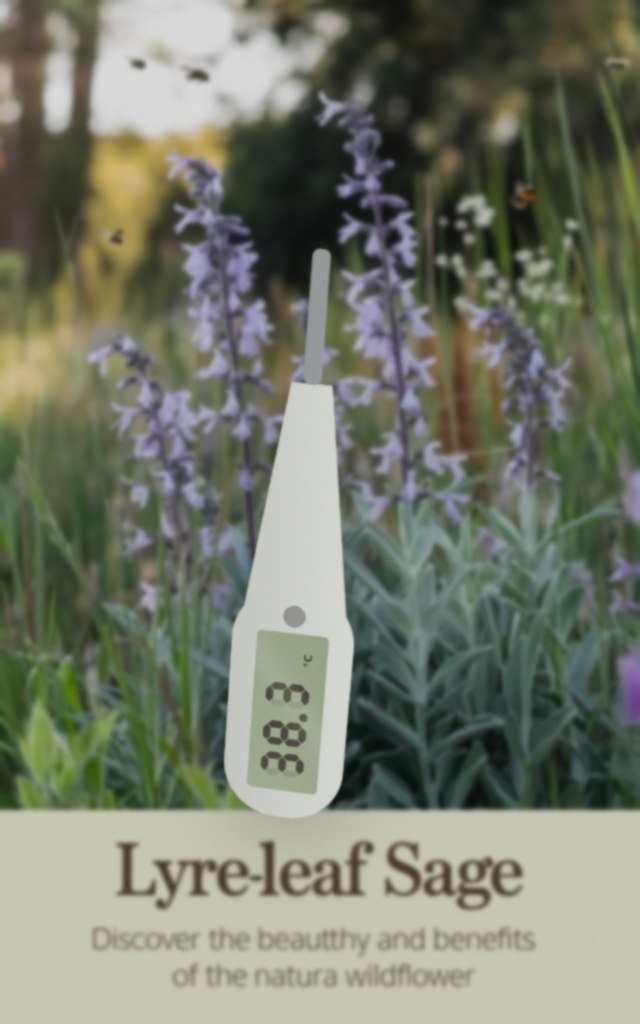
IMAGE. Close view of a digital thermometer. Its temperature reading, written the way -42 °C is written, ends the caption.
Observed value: 38.3 °C
